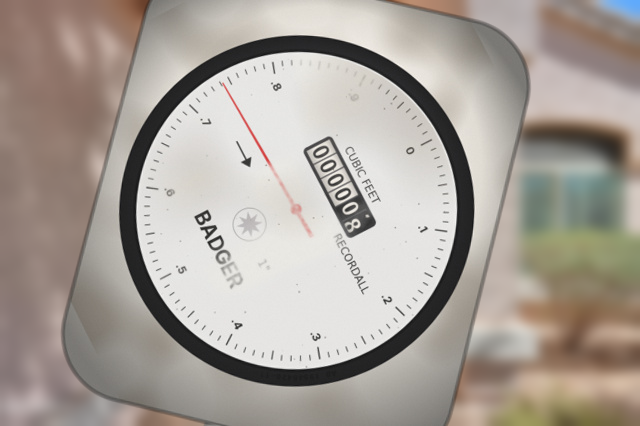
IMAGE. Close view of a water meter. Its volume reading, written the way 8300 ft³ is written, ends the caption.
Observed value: 7.74 ft³
